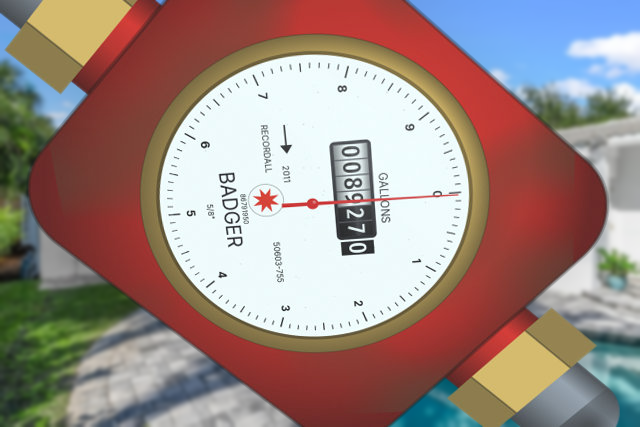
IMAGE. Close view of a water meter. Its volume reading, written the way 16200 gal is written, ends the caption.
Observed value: 89270.0 gal
